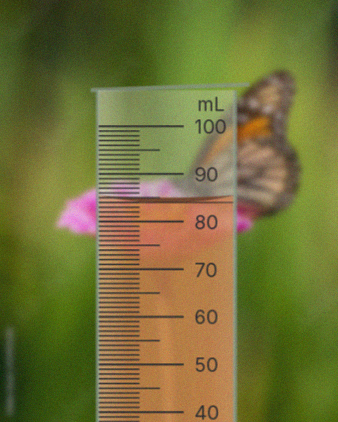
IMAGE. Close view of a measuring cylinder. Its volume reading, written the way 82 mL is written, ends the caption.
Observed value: 84 mL
